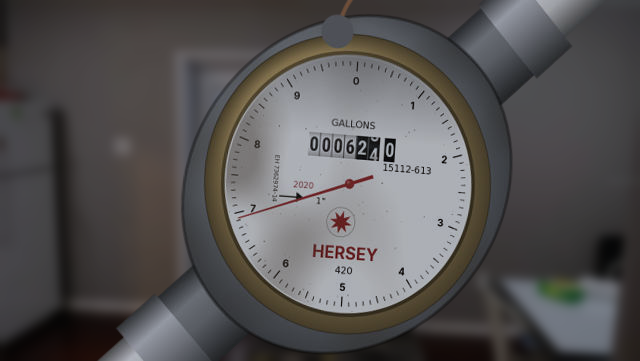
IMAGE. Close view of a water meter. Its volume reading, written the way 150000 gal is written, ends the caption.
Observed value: 6236.9 gal
